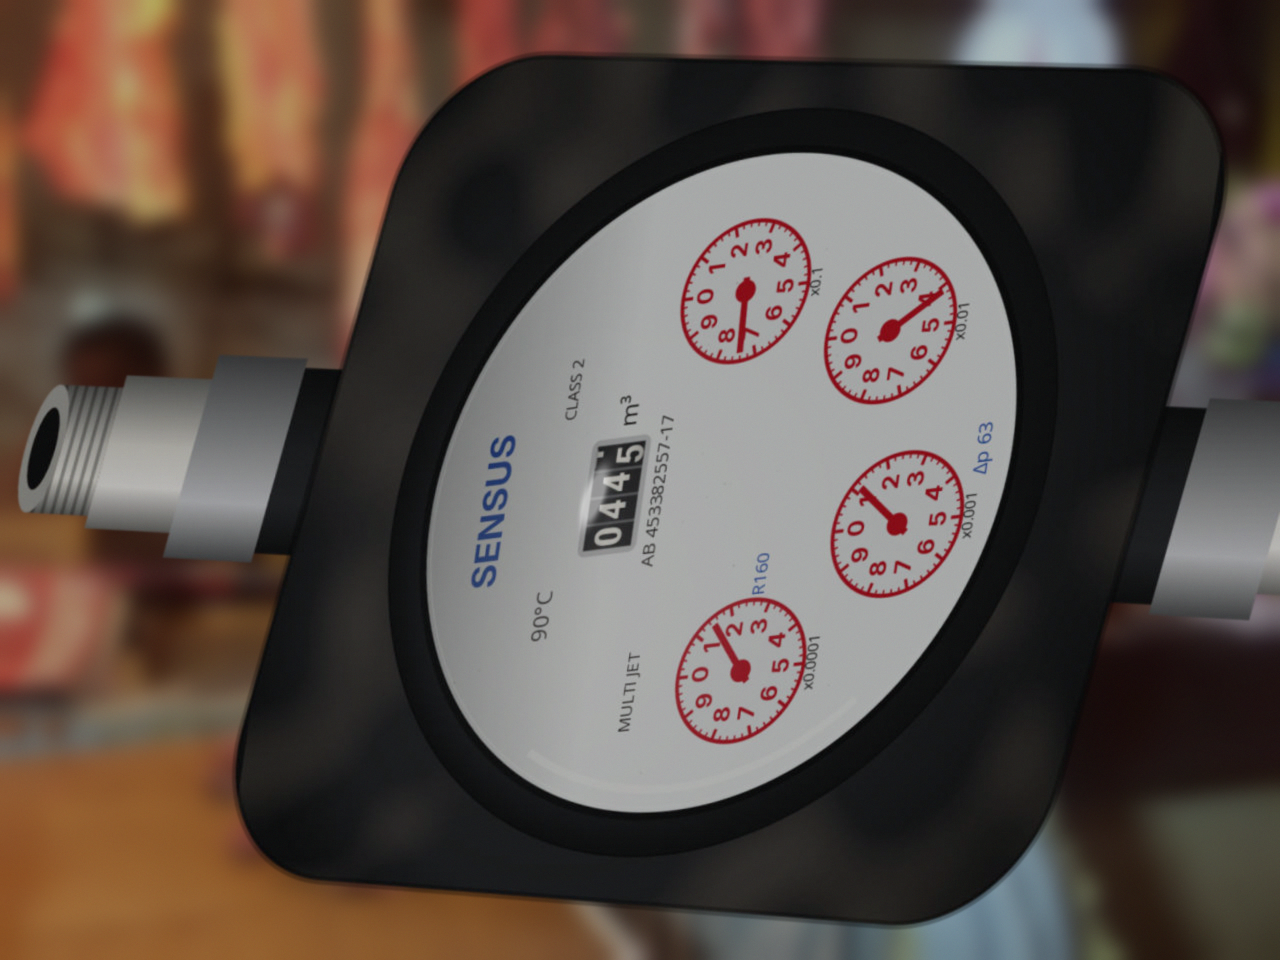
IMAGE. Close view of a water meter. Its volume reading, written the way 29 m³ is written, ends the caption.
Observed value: 444.7411 m³
